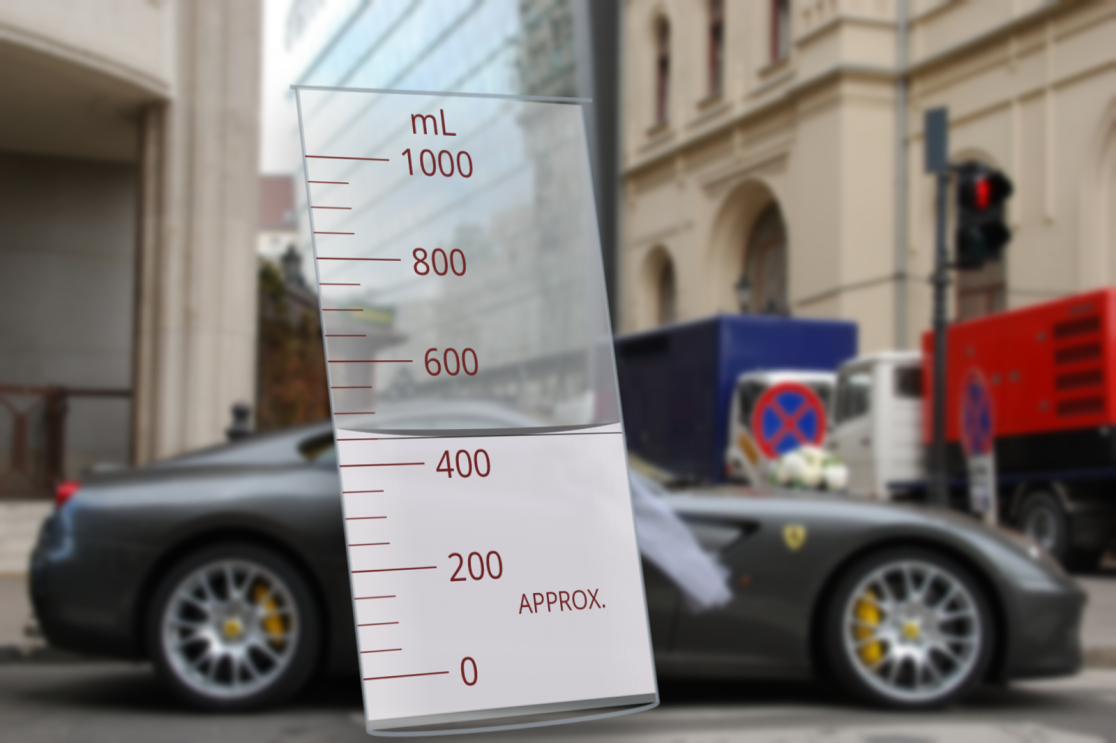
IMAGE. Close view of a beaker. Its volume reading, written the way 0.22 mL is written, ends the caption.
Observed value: 450 mL
